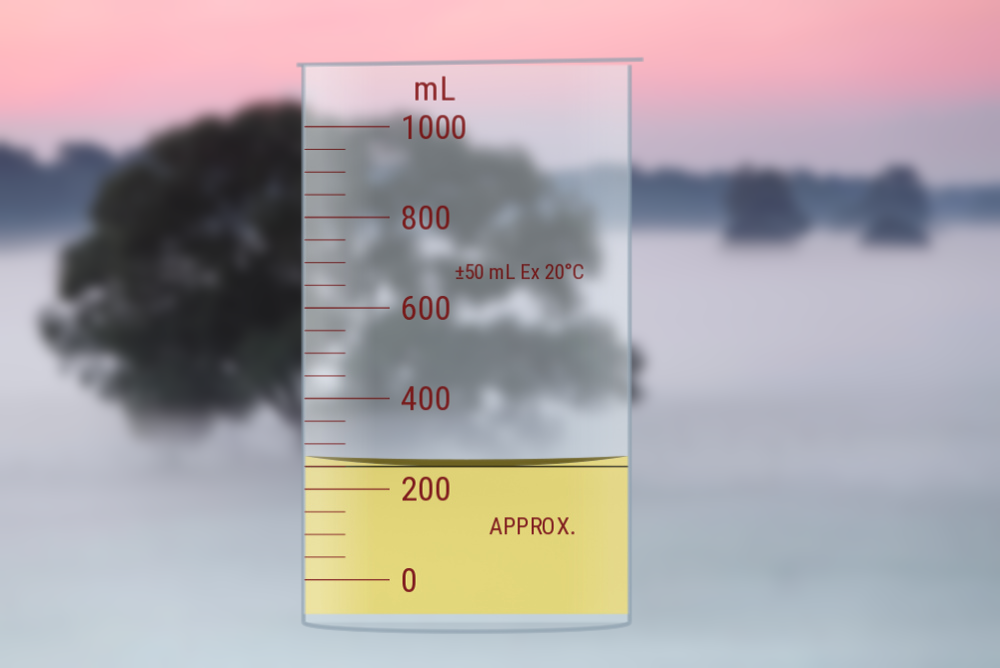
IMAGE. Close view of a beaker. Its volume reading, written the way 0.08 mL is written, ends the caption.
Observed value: 250 mL
